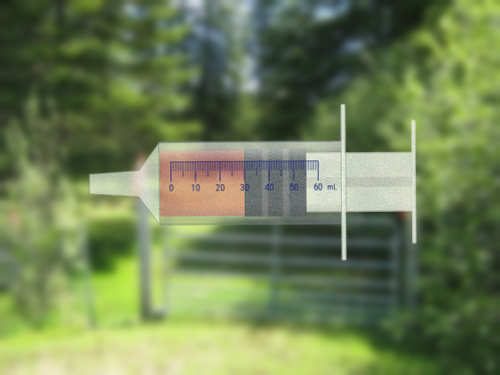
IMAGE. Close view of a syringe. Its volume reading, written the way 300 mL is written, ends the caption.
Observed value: 30 mL
